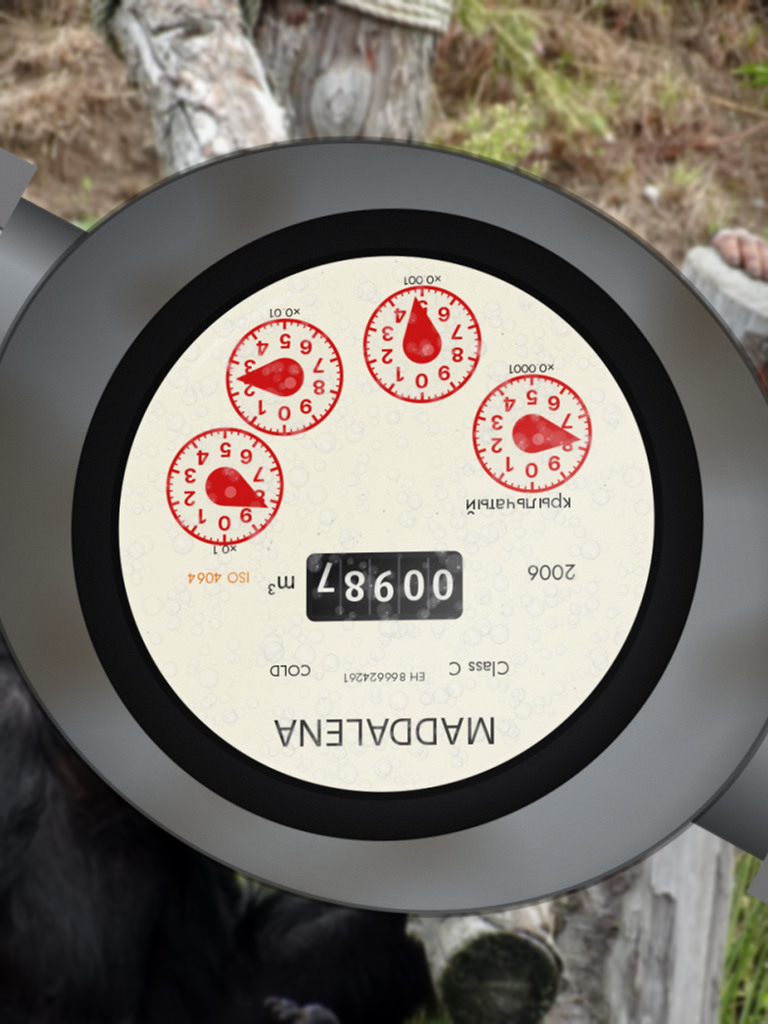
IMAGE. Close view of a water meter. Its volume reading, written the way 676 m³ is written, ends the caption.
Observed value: 986.8247 m³
